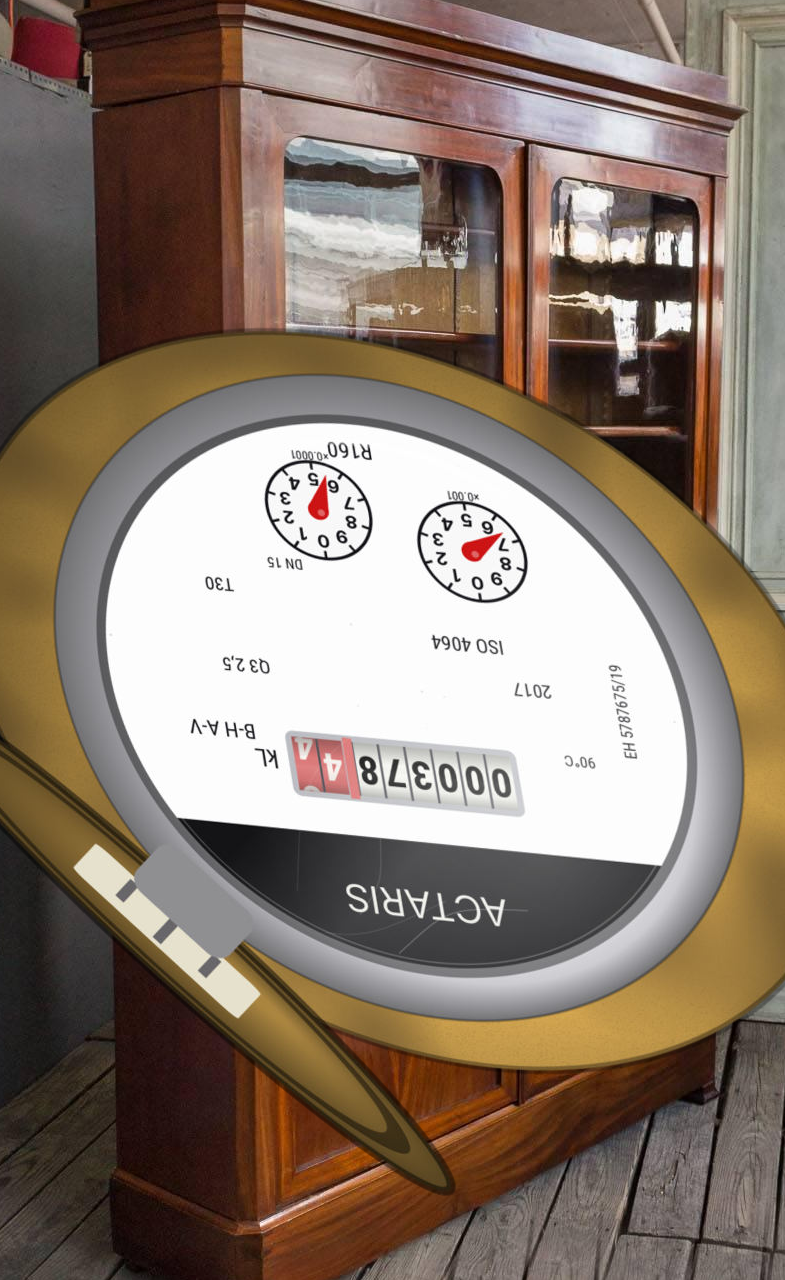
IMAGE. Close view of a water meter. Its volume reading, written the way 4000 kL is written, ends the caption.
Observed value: 378.4365 kL
